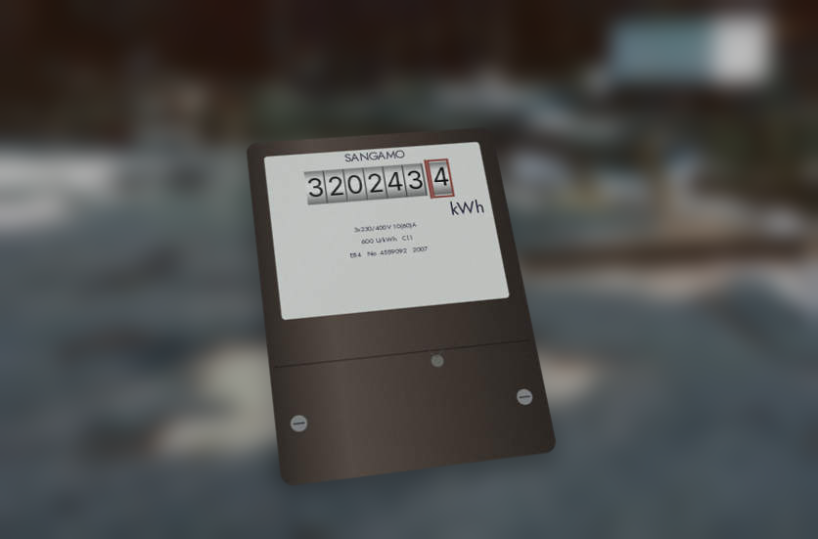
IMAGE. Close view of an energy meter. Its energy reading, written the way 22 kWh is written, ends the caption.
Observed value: 320243.4 kWh
